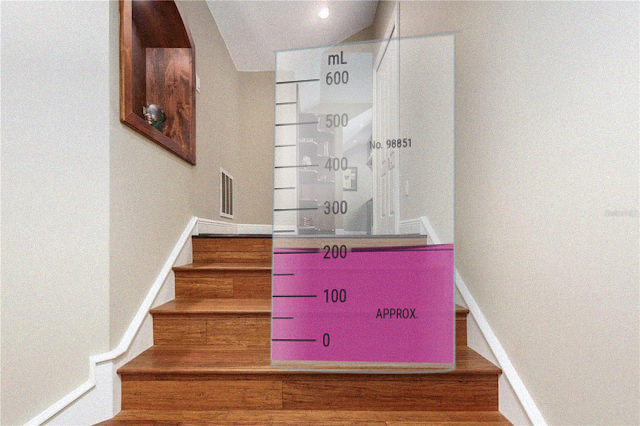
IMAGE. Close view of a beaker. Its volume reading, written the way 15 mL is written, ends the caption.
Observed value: 200 mL
